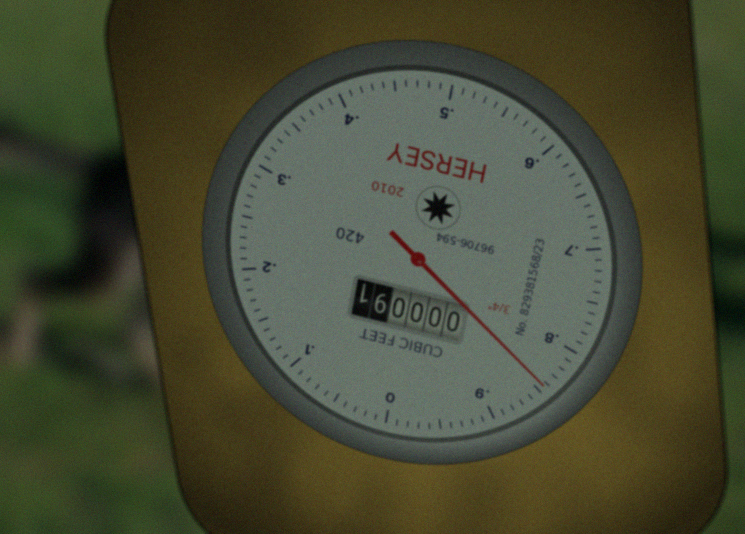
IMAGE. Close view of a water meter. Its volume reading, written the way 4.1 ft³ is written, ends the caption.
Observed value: 90.84 ft³
